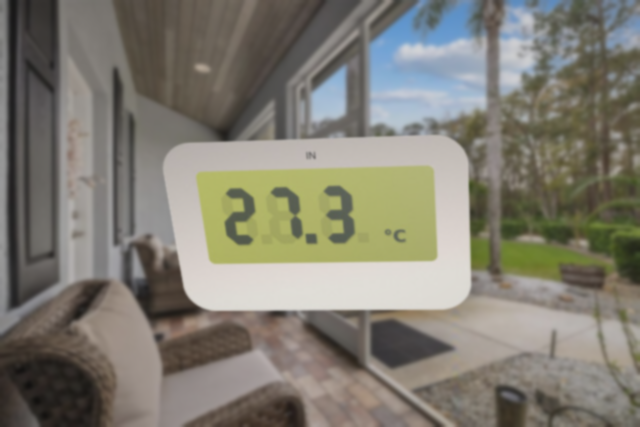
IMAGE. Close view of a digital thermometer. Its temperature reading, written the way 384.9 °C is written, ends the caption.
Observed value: 27.3 °C
